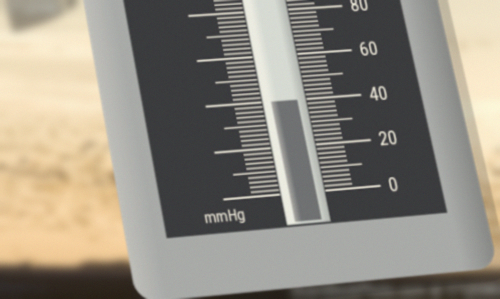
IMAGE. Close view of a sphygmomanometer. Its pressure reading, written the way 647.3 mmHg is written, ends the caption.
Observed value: 40 mmHg
